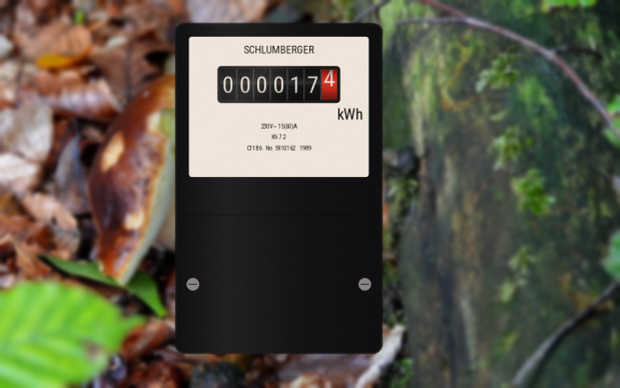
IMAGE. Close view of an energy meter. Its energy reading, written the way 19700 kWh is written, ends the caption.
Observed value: 17.4 kWh
